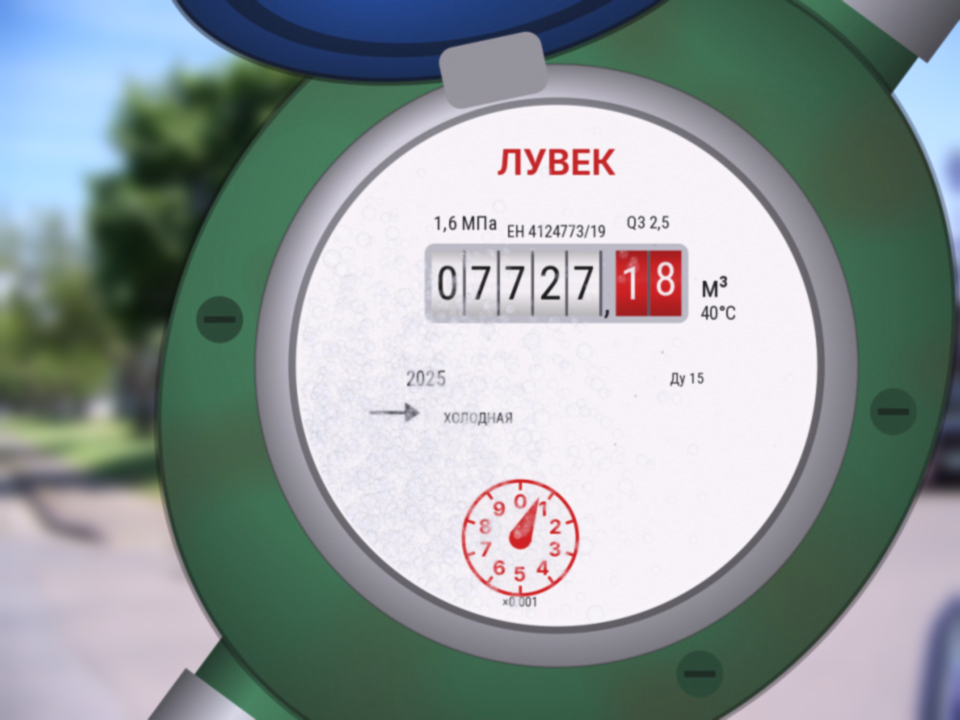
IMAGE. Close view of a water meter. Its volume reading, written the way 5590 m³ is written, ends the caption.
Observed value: 7727.180 m³
